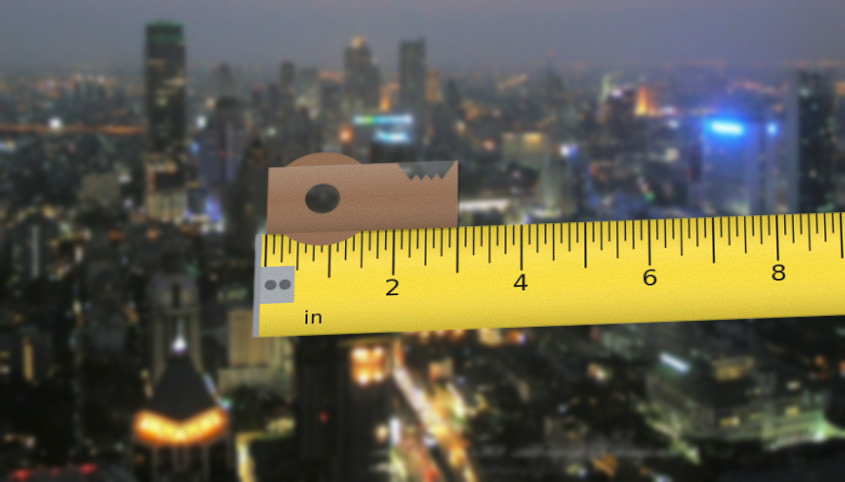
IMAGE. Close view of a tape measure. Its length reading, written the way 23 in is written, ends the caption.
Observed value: 3 in
